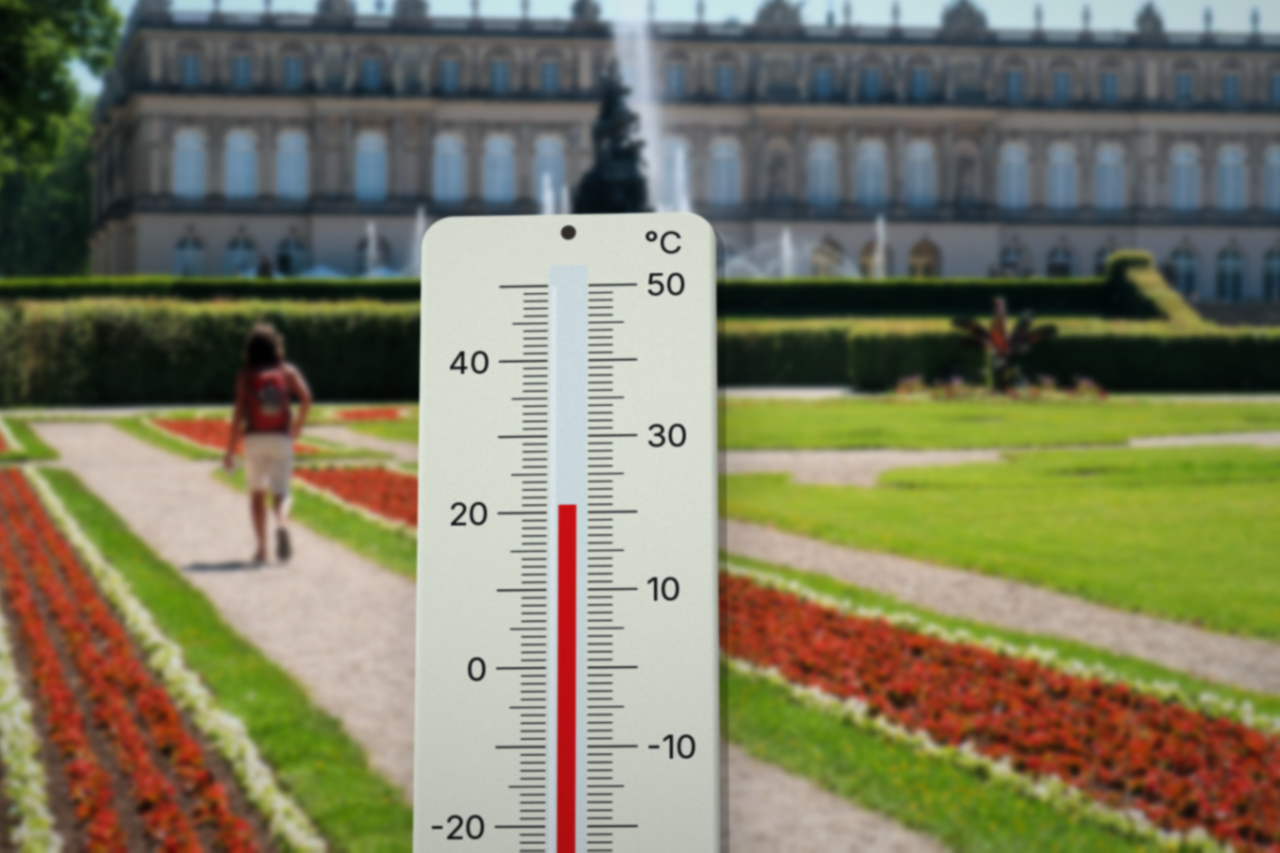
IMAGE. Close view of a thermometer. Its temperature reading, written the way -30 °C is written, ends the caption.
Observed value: 21 °C
